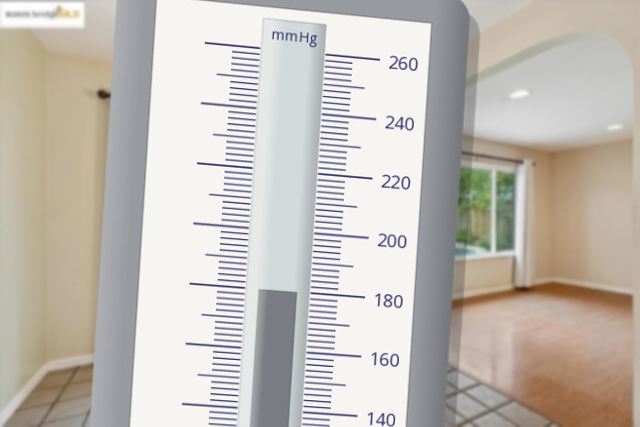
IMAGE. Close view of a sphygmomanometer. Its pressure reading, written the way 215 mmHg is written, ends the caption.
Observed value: 180 mmHg
